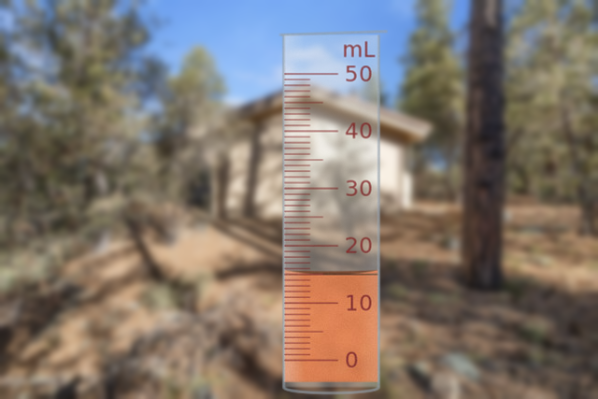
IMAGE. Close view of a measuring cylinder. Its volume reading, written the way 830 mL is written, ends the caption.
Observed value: 15 mL
